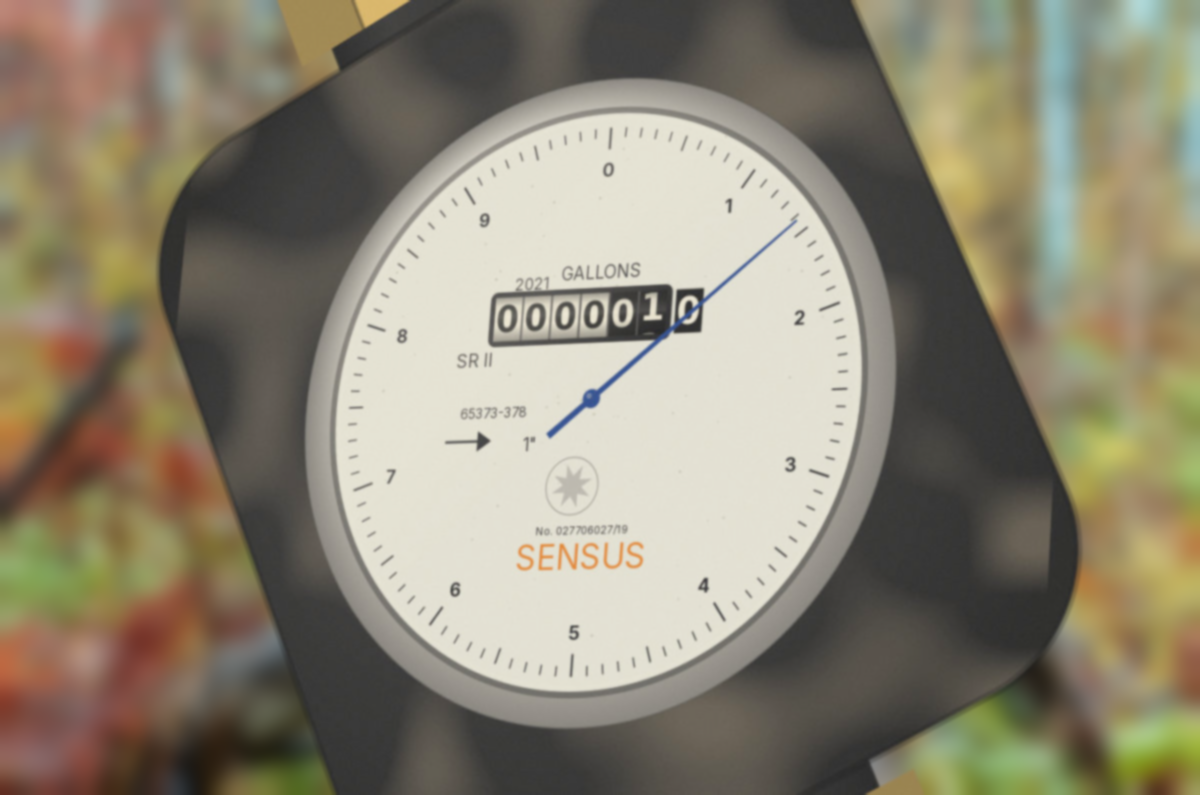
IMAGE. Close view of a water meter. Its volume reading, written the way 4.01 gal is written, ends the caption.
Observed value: 11.4 gal
